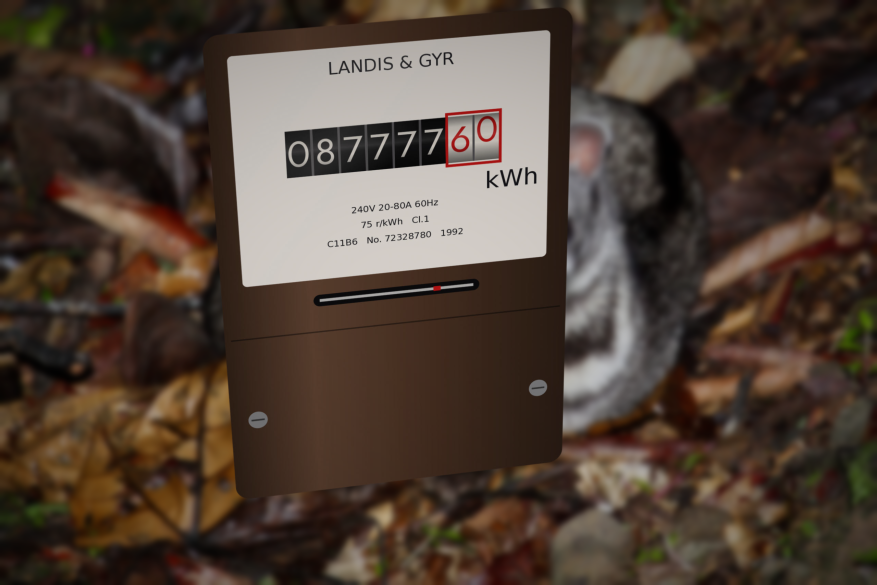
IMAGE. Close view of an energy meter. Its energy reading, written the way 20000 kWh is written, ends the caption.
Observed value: 87777.60 kWh
